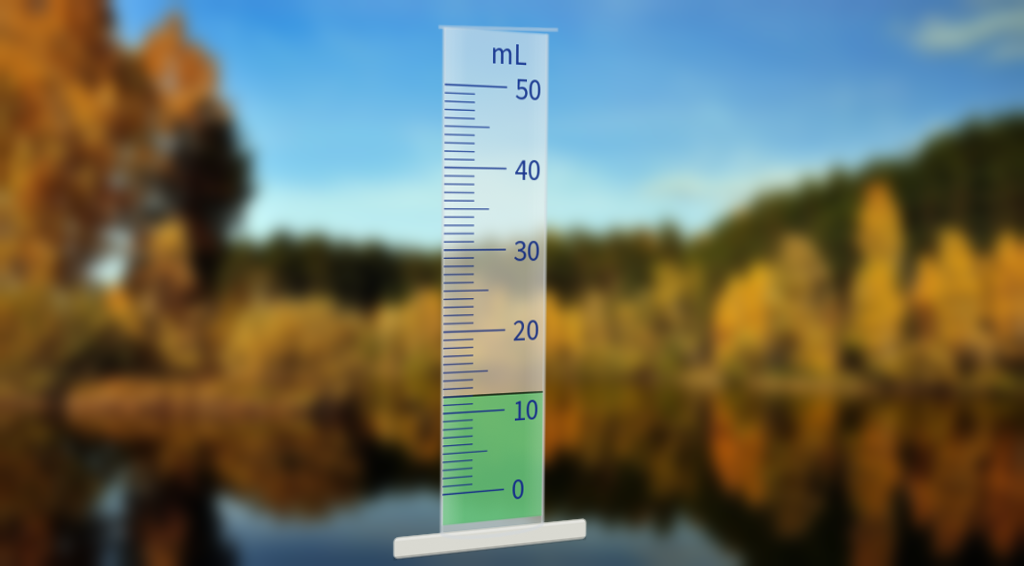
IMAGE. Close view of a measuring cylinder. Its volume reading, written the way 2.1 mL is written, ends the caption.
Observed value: 12 mL
